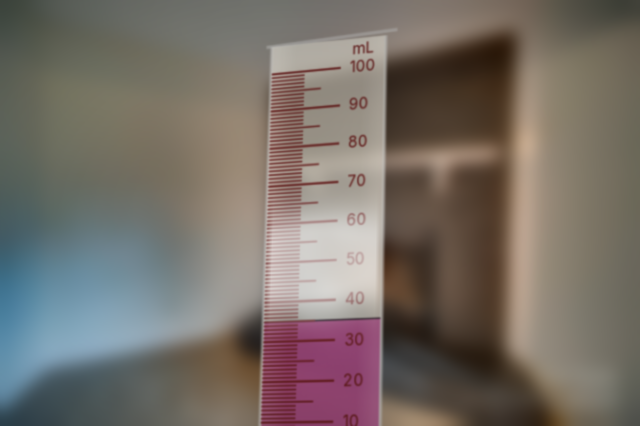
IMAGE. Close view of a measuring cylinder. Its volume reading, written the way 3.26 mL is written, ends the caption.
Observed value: 35 mL
